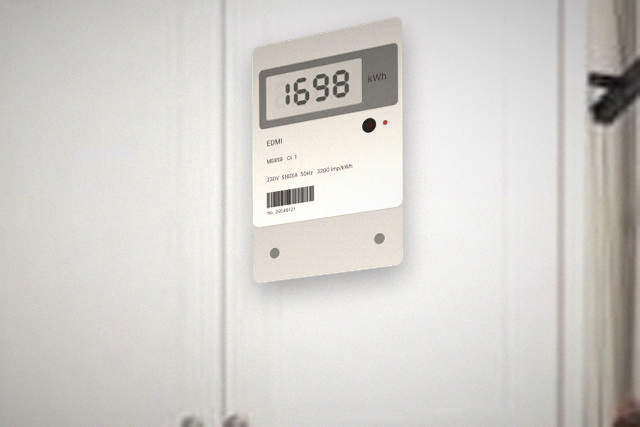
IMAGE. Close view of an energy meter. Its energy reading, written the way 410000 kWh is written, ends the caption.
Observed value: 1698 kWh
